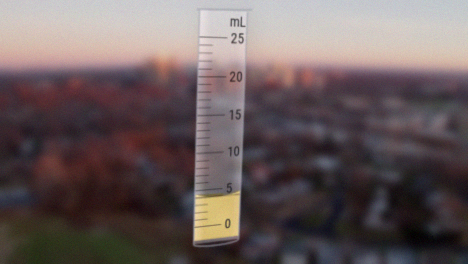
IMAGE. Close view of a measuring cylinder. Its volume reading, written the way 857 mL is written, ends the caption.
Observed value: 4 mL
